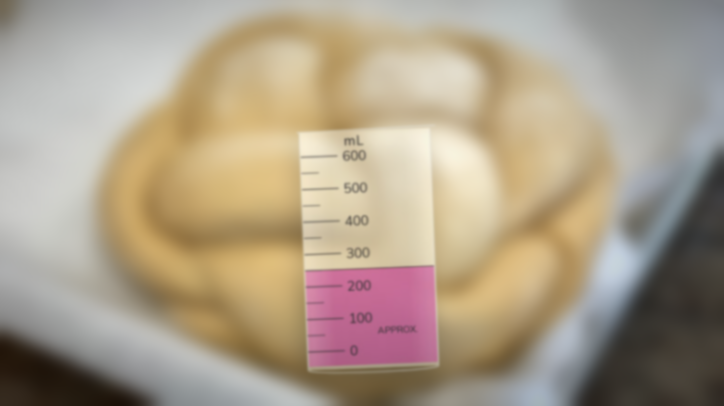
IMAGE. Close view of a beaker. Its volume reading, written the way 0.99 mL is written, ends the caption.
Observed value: 250 mL
